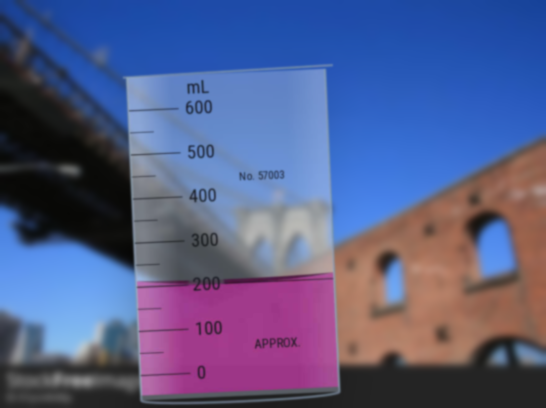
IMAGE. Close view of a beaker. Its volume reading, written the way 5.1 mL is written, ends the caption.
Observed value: 200 mL
